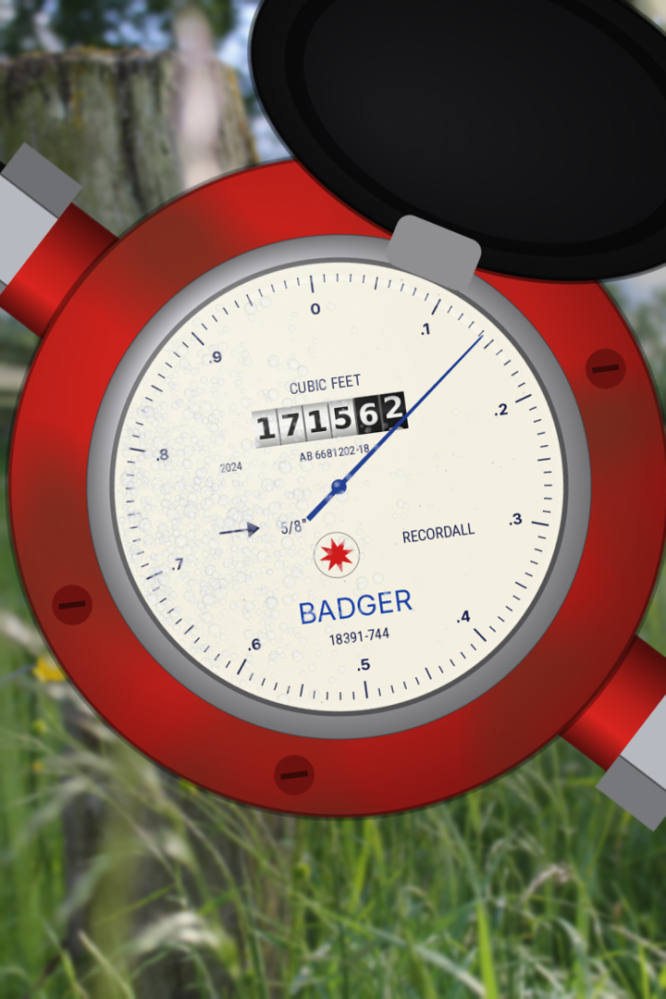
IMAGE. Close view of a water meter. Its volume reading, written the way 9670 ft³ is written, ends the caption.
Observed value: 171562.14 ft³
